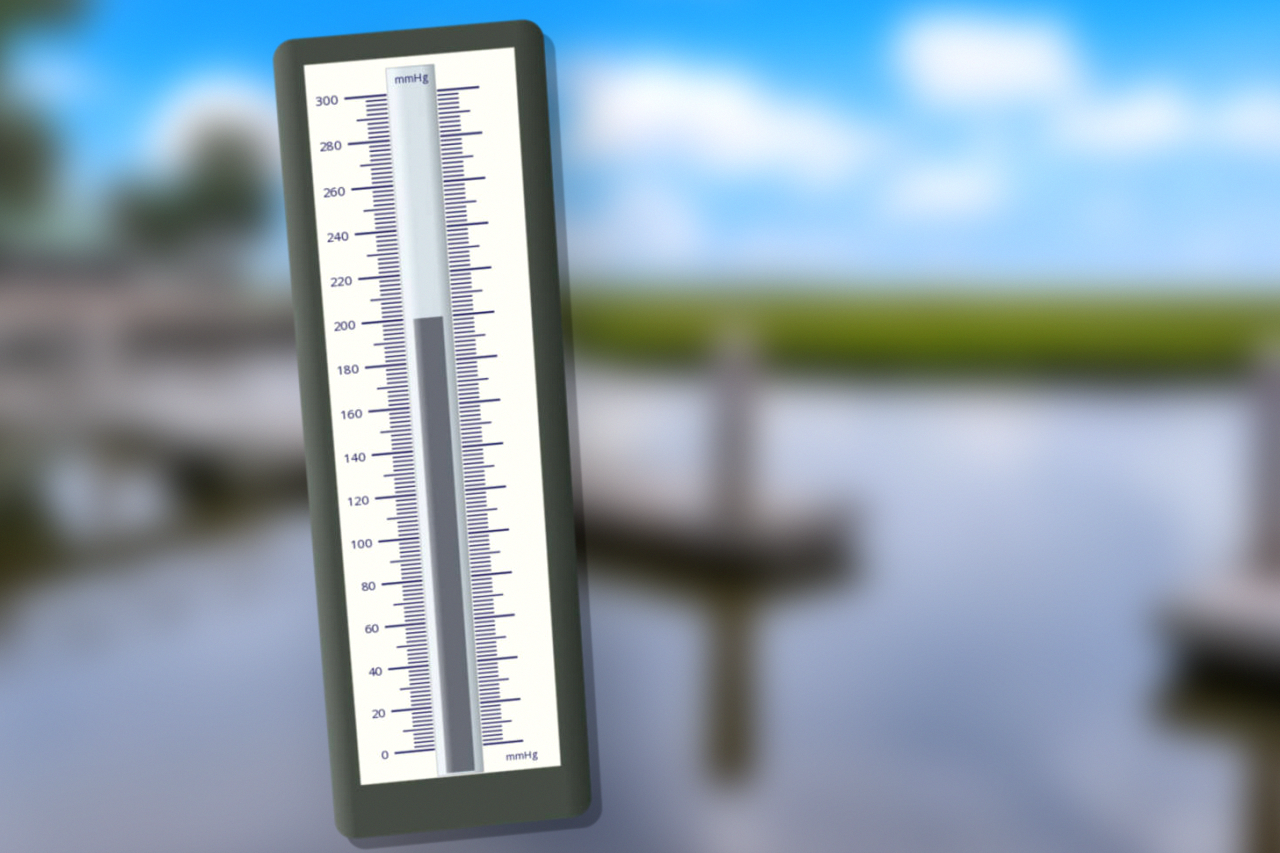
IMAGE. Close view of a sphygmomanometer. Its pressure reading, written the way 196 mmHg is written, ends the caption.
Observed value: 200 mmHg
